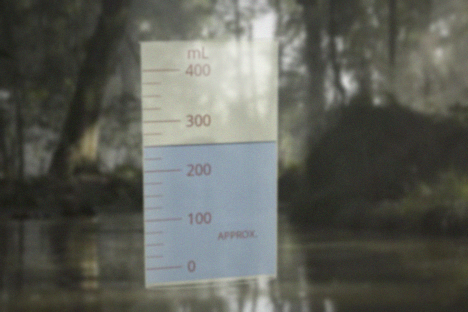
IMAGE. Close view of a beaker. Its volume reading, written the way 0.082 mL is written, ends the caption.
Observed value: 250 mL
